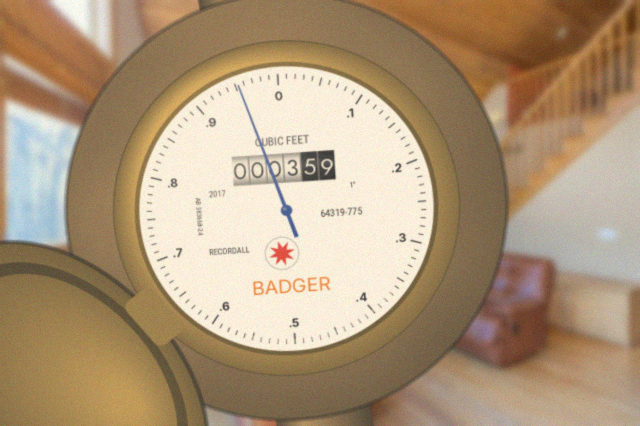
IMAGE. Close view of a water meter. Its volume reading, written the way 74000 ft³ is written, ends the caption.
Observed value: 358.95 ft³
